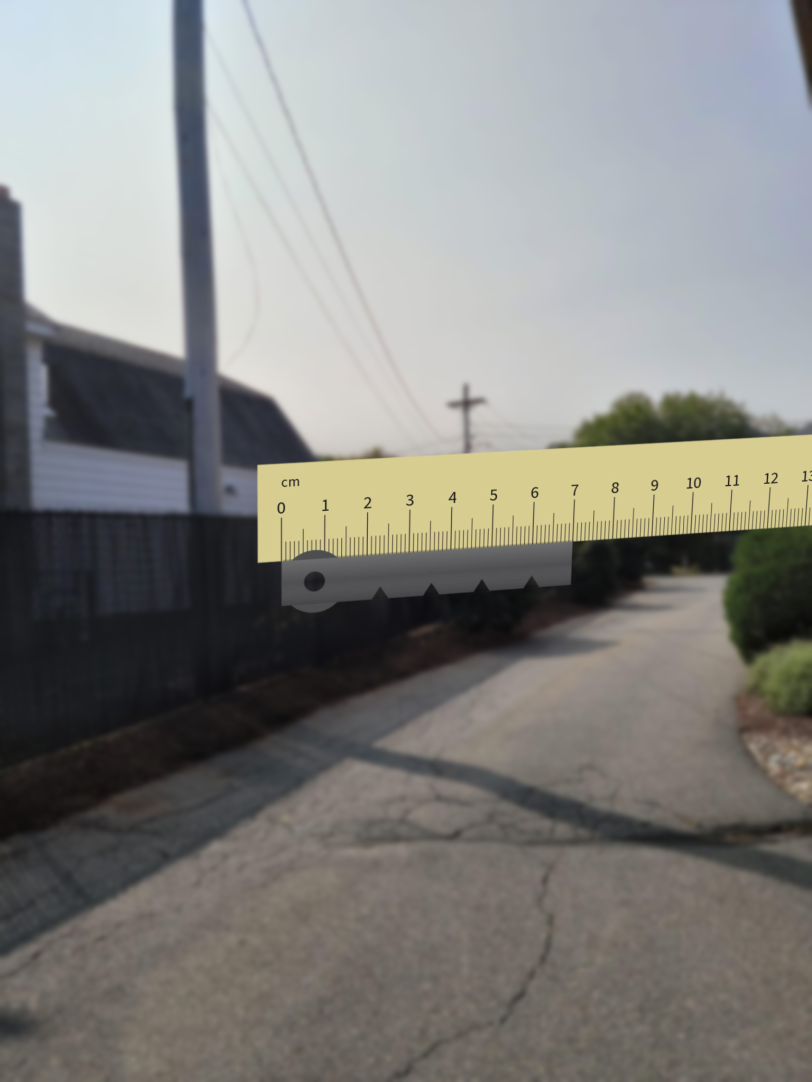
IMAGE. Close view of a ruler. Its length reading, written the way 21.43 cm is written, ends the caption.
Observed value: 7 cm
